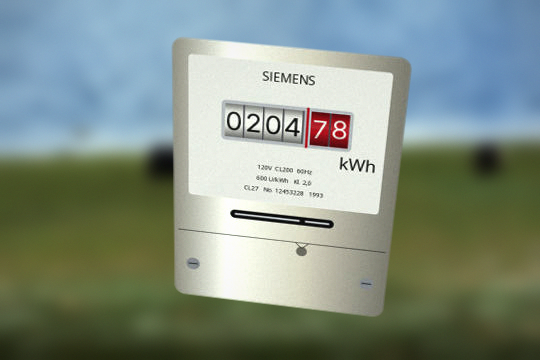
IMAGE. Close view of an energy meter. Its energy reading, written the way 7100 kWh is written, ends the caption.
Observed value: 204.78 kWh
